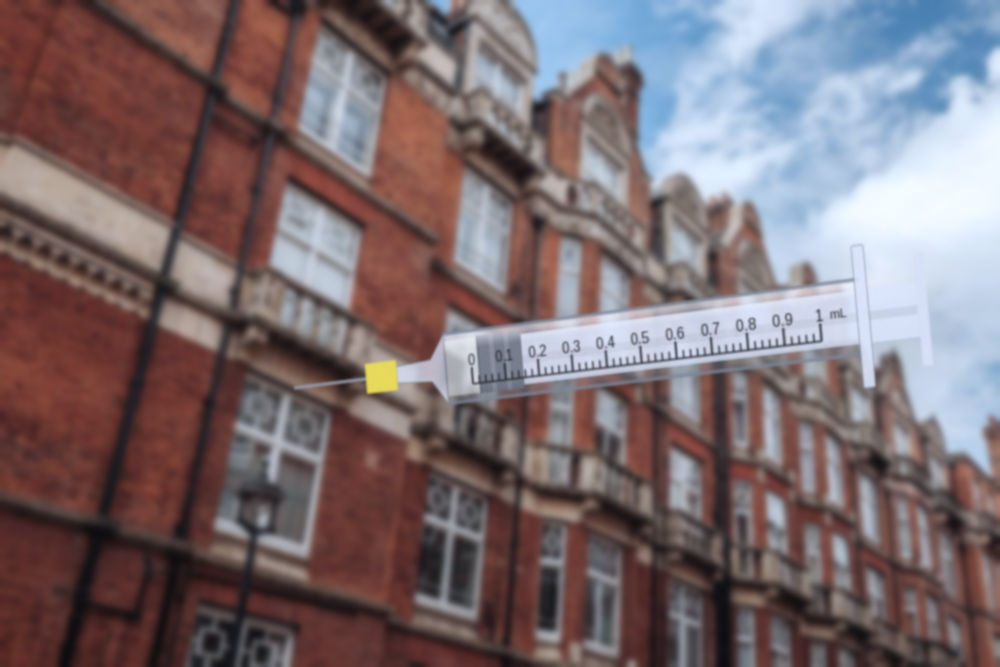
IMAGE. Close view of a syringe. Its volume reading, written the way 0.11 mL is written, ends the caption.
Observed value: 0.02 mL
